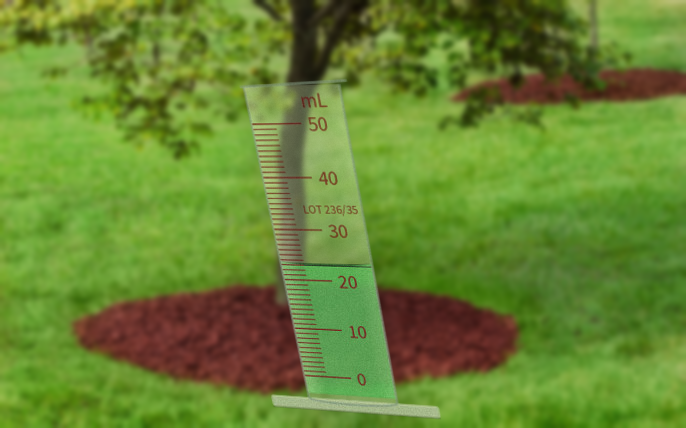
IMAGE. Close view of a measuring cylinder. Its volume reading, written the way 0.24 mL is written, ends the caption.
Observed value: 23 mL
